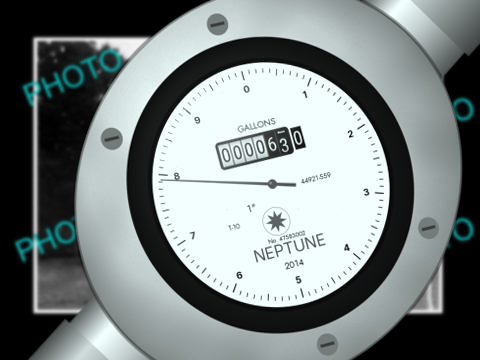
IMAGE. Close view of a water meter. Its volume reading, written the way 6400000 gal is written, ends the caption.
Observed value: 627.9 gal
